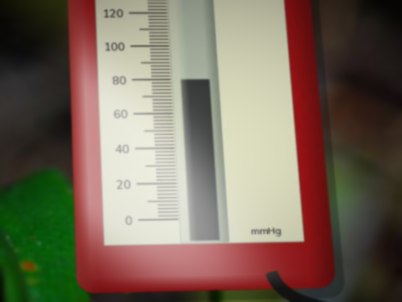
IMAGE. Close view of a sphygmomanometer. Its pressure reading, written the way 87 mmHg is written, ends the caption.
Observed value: 80 mmHg
